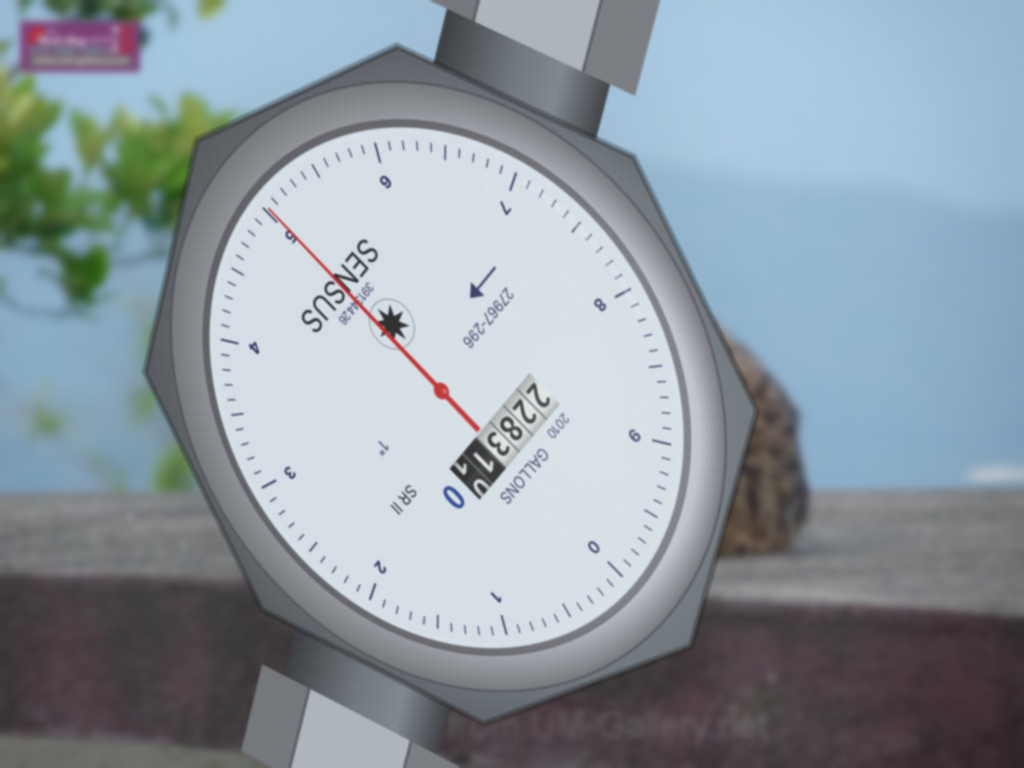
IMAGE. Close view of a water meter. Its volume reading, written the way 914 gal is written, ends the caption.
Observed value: 2283105.0 gal
